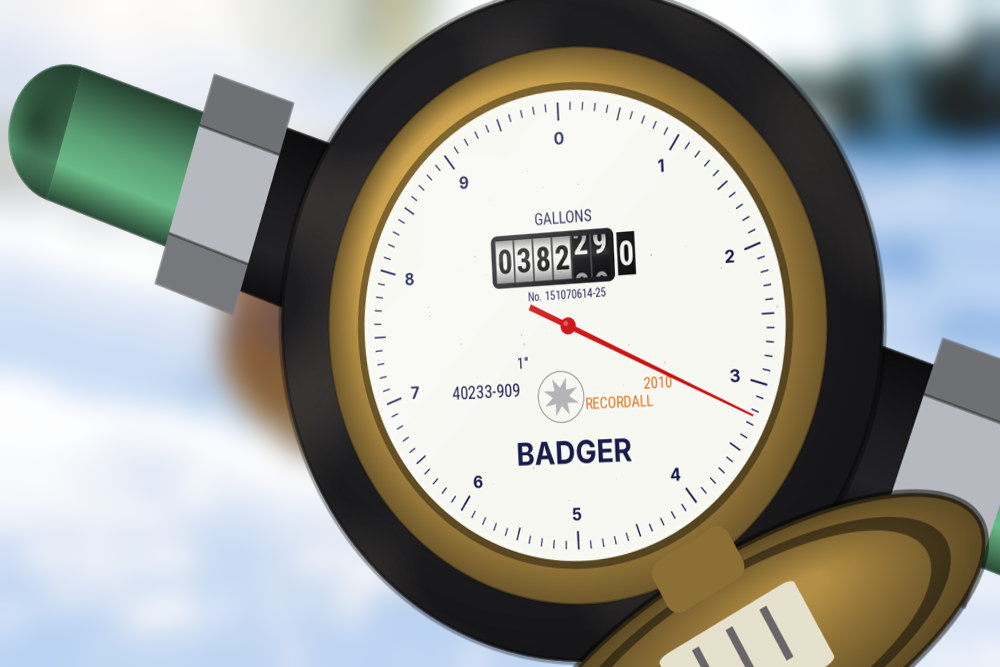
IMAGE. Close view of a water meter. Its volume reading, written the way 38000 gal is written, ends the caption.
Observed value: 382293.2 gal
